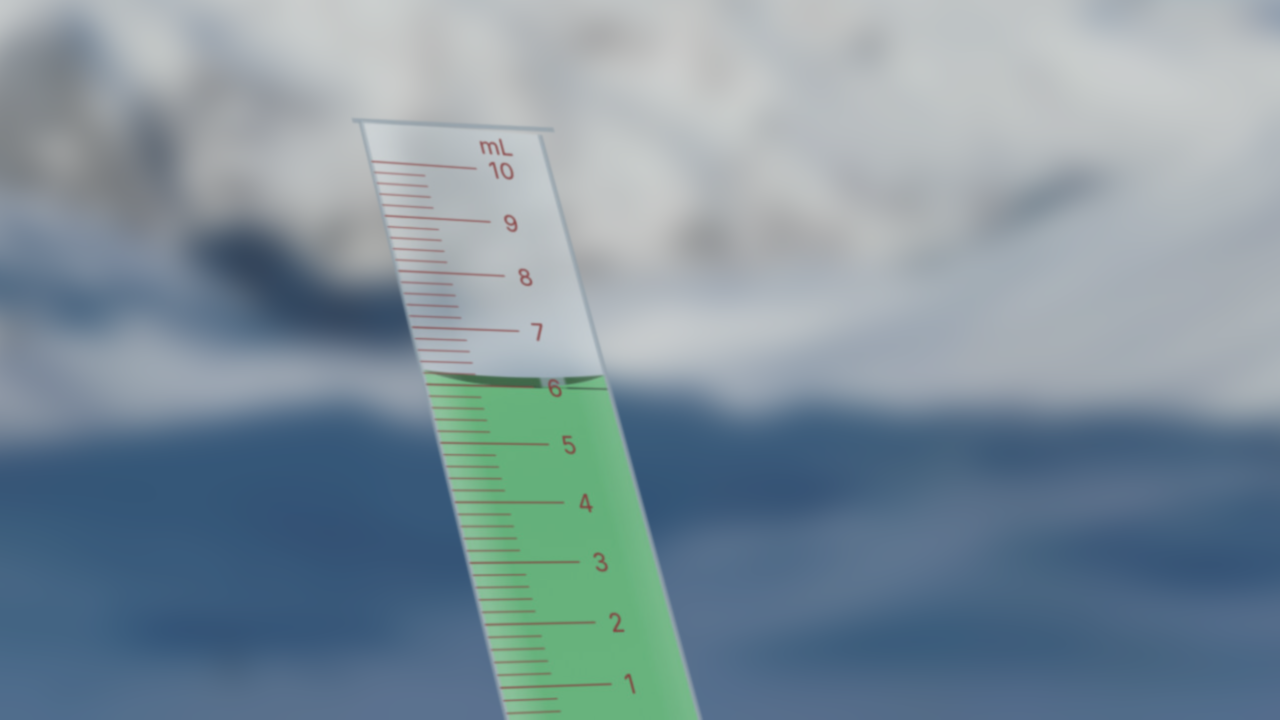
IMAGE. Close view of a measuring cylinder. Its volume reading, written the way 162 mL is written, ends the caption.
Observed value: 6 mL
